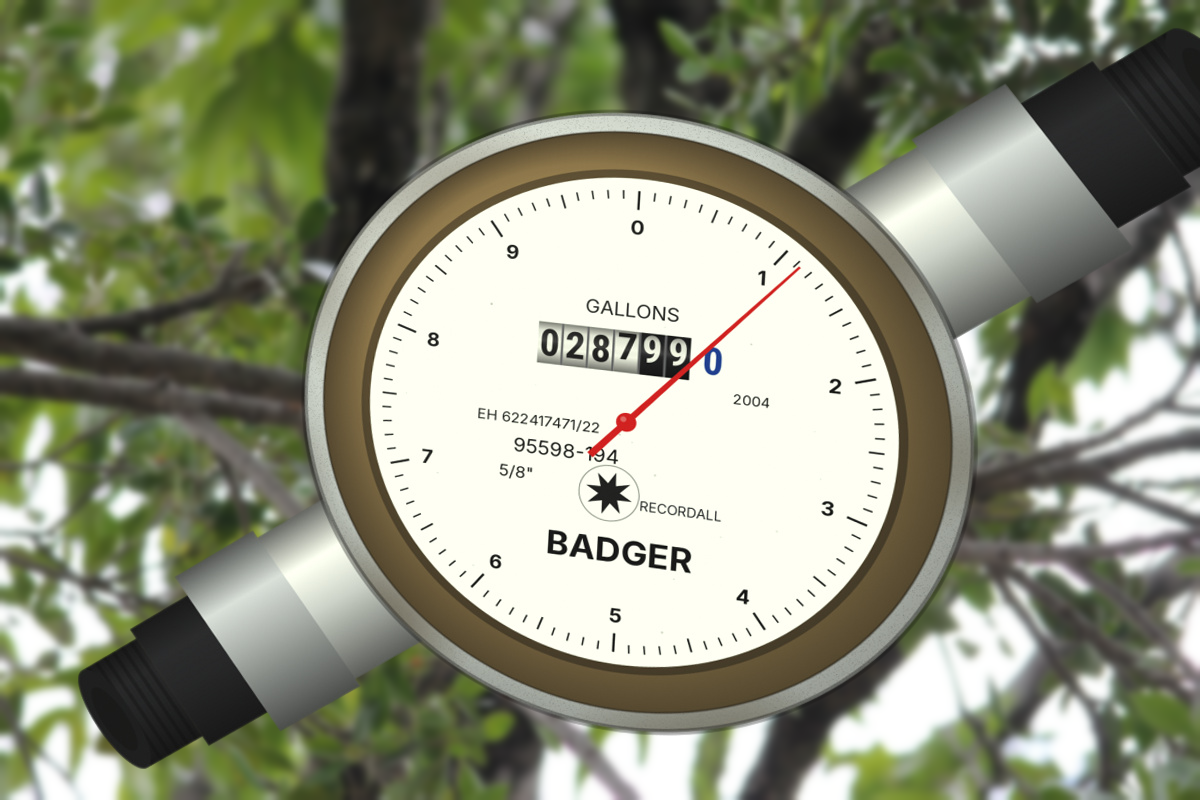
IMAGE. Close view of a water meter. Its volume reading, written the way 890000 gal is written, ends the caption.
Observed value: 287991.1 gal
